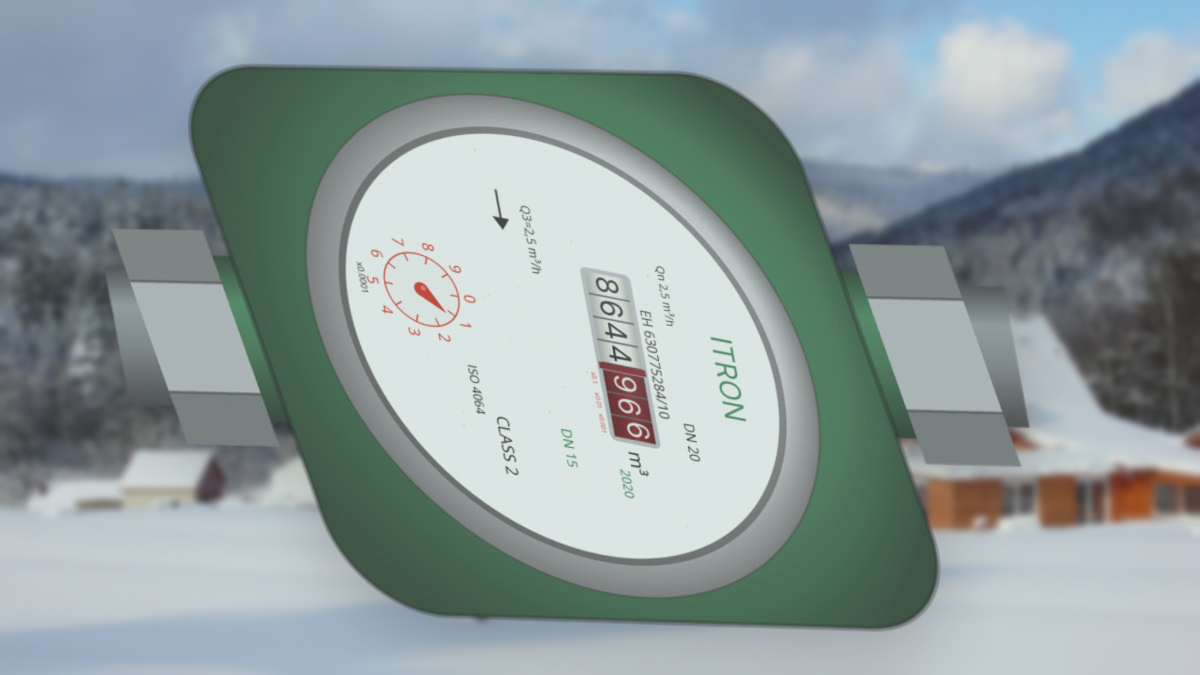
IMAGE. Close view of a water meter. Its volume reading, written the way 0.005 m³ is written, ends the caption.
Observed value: 8644.9661 m³
